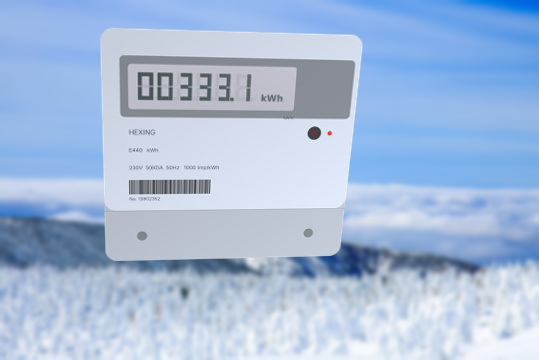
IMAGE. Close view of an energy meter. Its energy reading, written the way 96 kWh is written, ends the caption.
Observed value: 333.1 kWh
